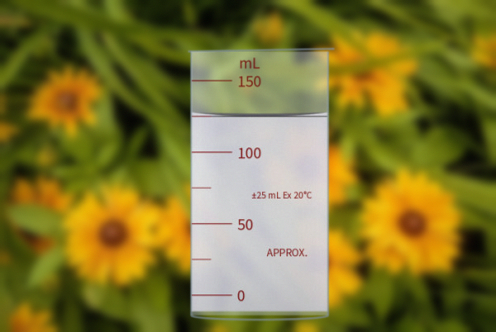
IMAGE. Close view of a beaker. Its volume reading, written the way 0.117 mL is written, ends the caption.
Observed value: 125 mL
